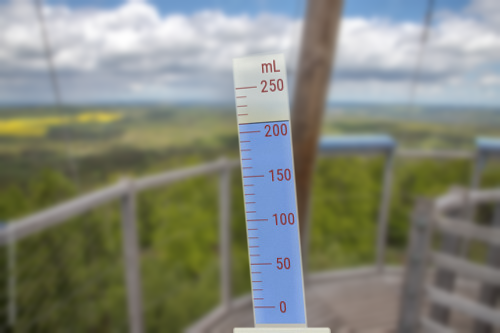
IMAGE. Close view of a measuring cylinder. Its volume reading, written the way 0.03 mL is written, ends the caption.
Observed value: 210 mL
